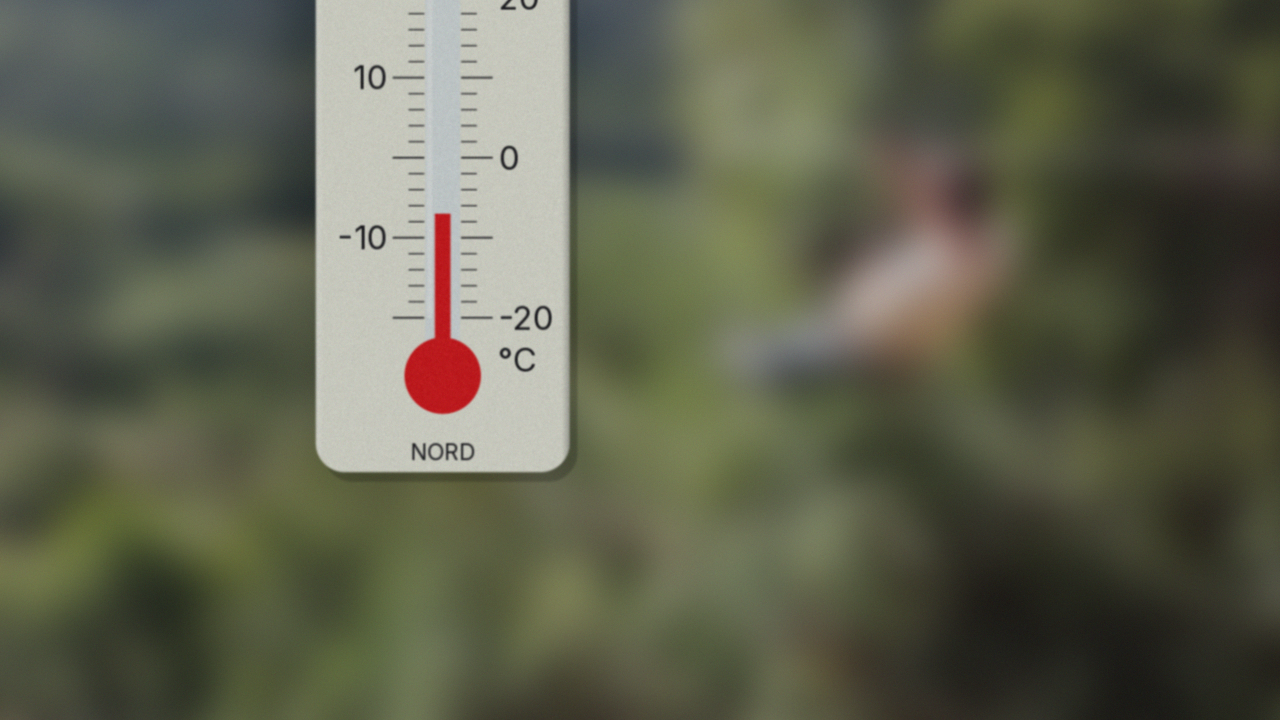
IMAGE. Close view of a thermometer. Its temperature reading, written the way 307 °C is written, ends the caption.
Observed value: -7 °C
